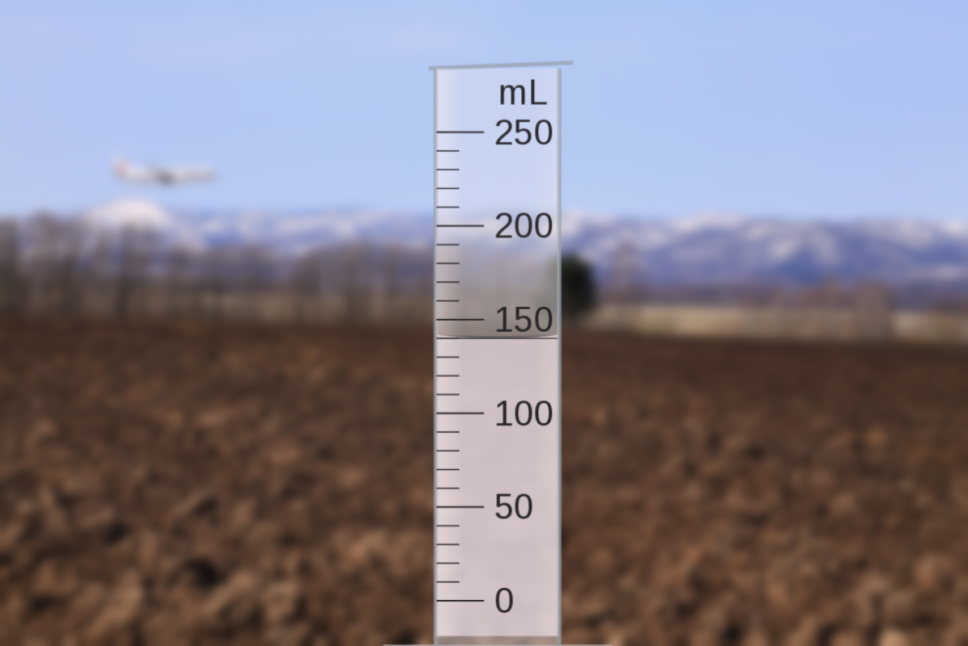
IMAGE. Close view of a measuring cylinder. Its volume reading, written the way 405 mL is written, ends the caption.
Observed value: 140 mL
